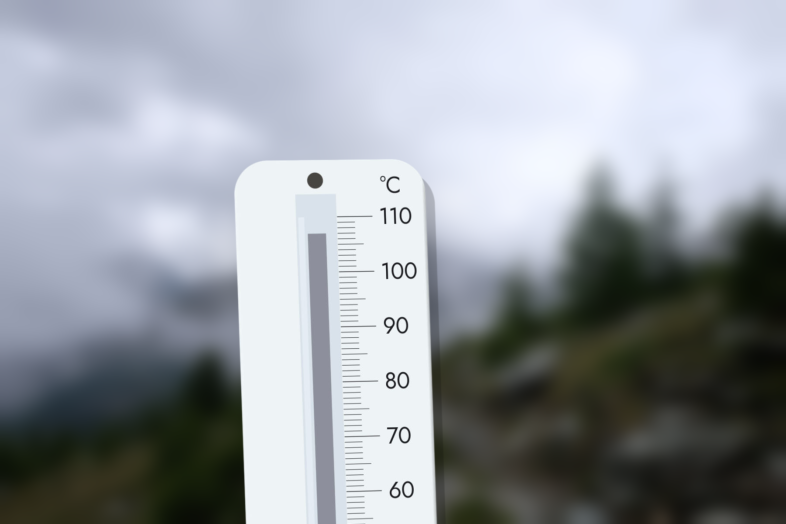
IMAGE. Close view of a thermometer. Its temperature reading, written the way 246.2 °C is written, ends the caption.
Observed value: 107 °C
